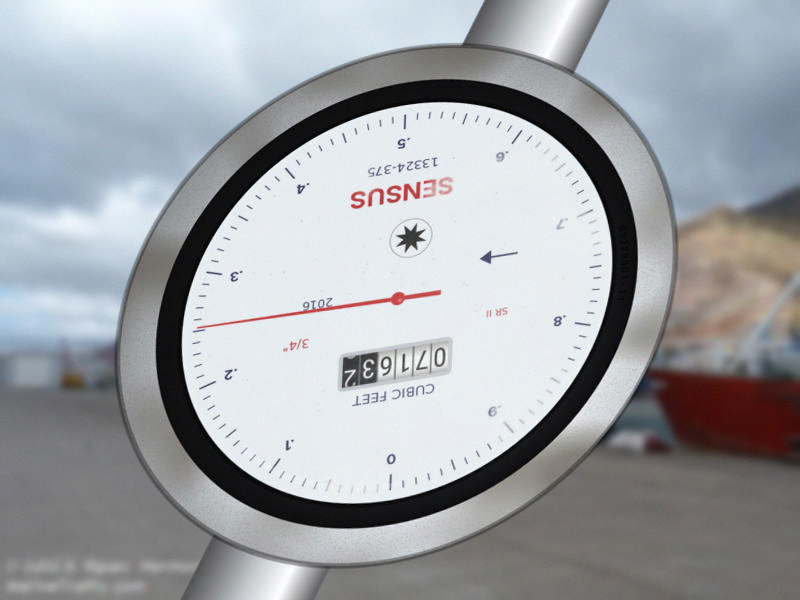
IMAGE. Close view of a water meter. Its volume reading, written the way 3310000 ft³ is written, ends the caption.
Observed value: 71632.25 ft³
